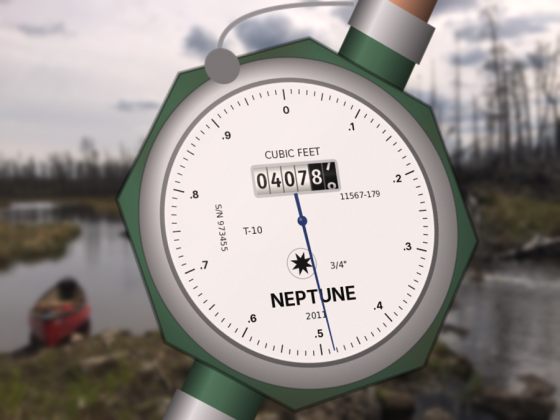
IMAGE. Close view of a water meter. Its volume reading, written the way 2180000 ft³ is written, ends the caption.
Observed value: 40787.48 ft³
